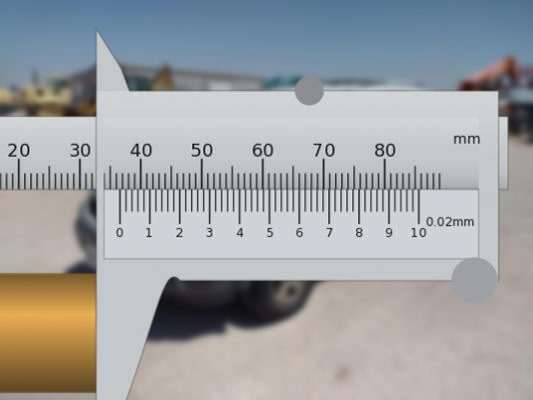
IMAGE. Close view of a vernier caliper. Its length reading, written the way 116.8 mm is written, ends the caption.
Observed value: 36.6 mm
